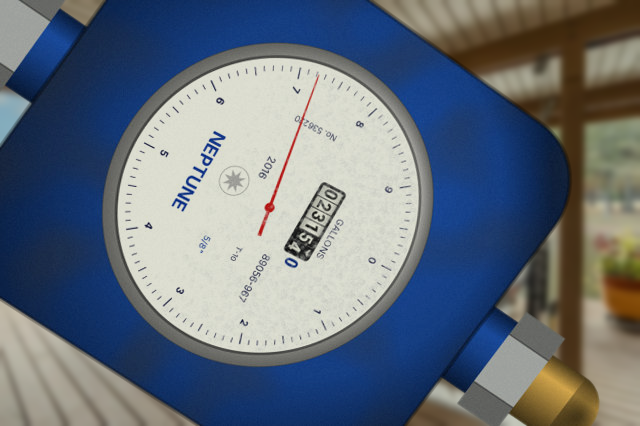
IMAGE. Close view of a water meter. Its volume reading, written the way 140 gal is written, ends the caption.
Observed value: 231537.2 gal
